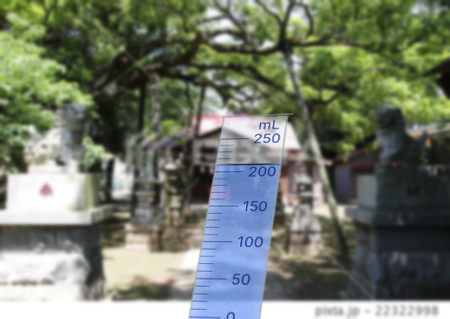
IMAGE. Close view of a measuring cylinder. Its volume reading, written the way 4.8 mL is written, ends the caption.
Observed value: 210 mL
